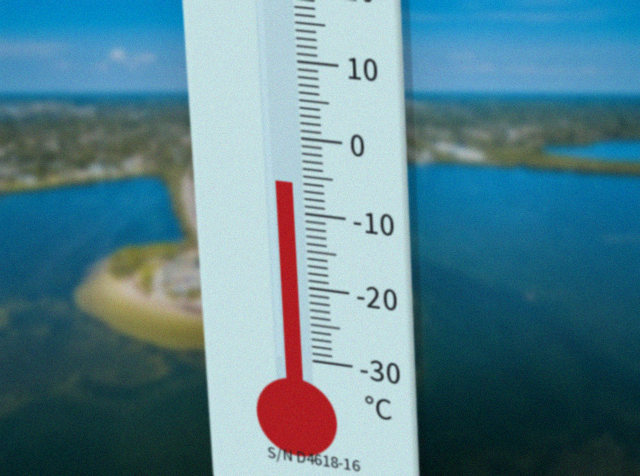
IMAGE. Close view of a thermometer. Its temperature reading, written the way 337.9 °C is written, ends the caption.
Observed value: -6 °C
